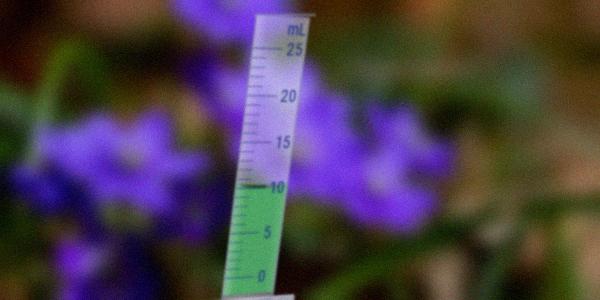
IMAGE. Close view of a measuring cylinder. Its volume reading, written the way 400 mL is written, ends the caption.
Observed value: 10 mL
